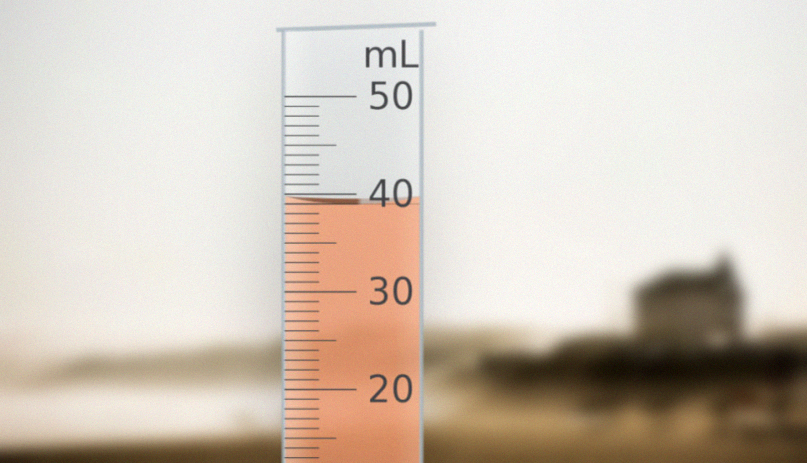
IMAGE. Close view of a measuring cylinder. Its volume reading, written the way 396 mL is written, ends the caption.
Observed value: 39 mL
